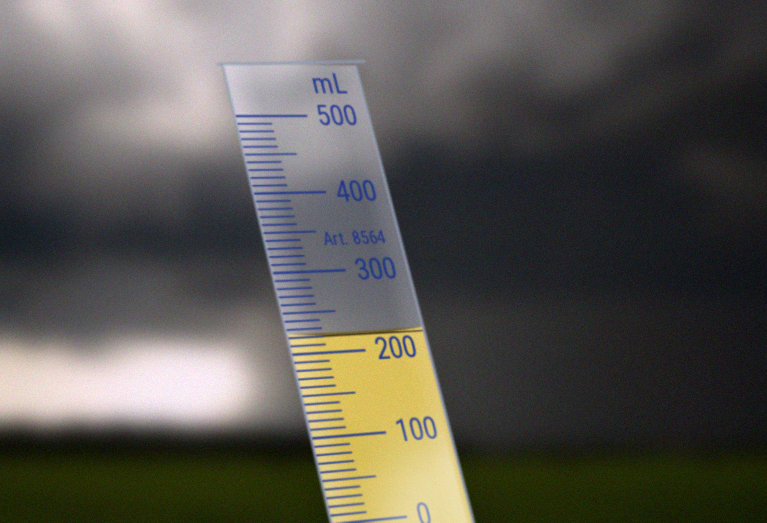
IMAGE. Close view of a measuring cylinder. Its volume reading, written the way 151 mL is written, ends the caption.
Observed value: 220 mL
